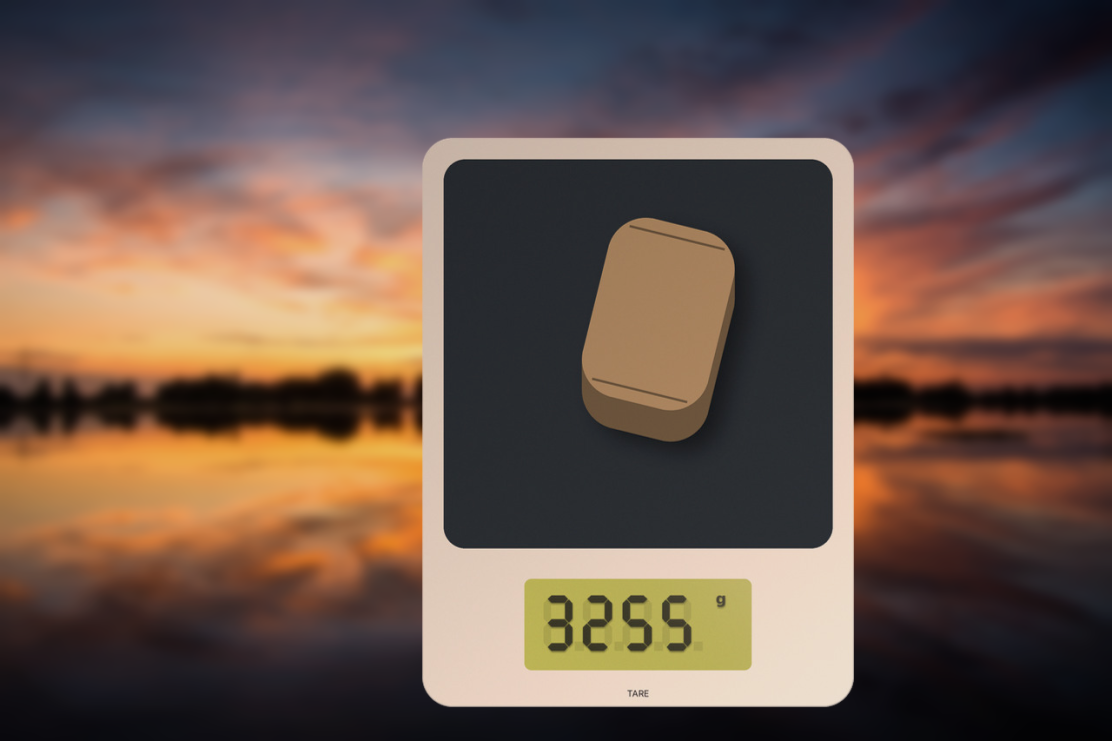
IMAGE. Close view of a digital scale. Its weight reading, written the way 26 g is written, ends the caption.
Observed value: 3255 g
